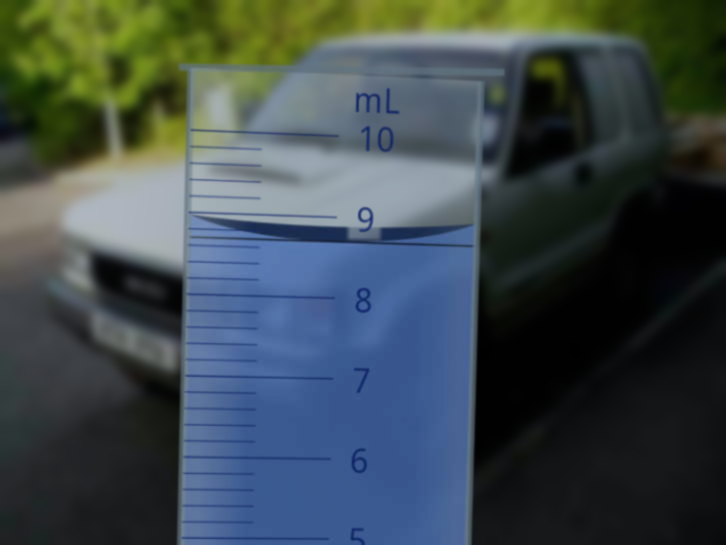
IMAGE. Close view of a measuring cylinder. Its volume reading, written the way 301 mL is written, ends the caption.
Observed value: 8.7 mL
